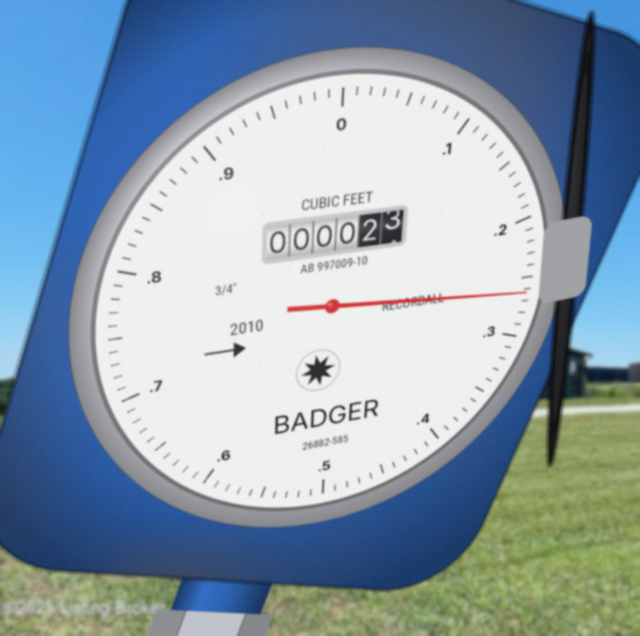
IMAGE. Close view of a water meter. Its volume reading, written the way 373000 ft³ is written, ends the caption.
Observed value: 23.26 ft³
